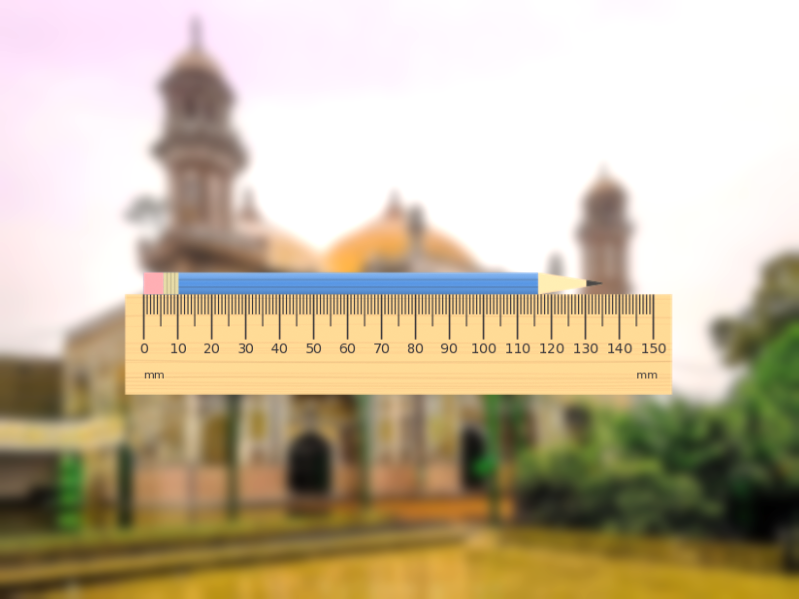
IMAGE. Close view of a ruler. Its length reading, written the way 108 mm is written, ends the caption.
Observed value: 135 mm
